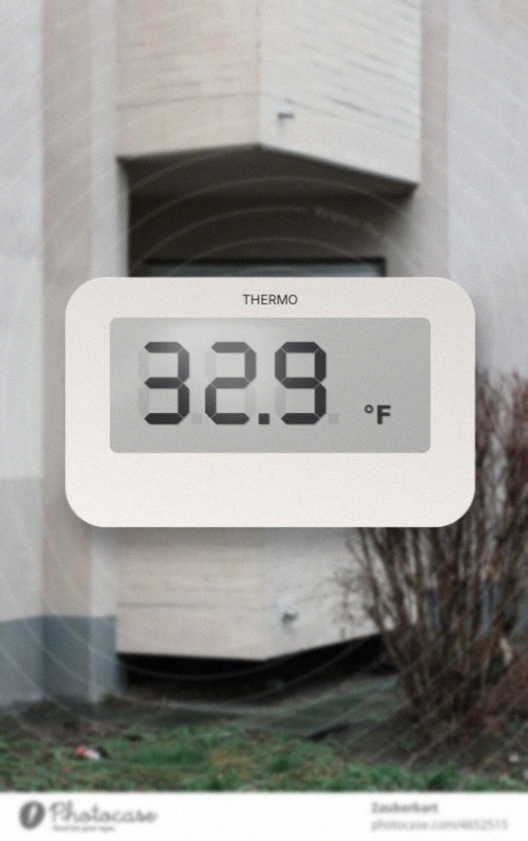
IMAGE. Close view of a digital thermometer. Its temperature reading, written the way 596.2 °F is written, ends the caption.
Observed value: 32.9 °F
